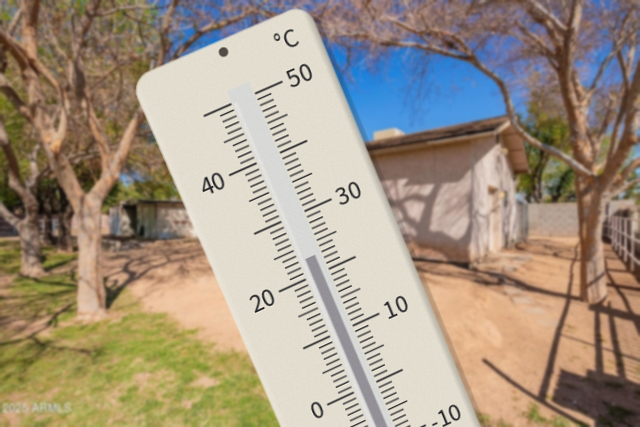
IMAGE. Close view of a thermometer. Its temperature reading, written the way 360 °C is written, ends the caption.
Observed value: 23 °C
